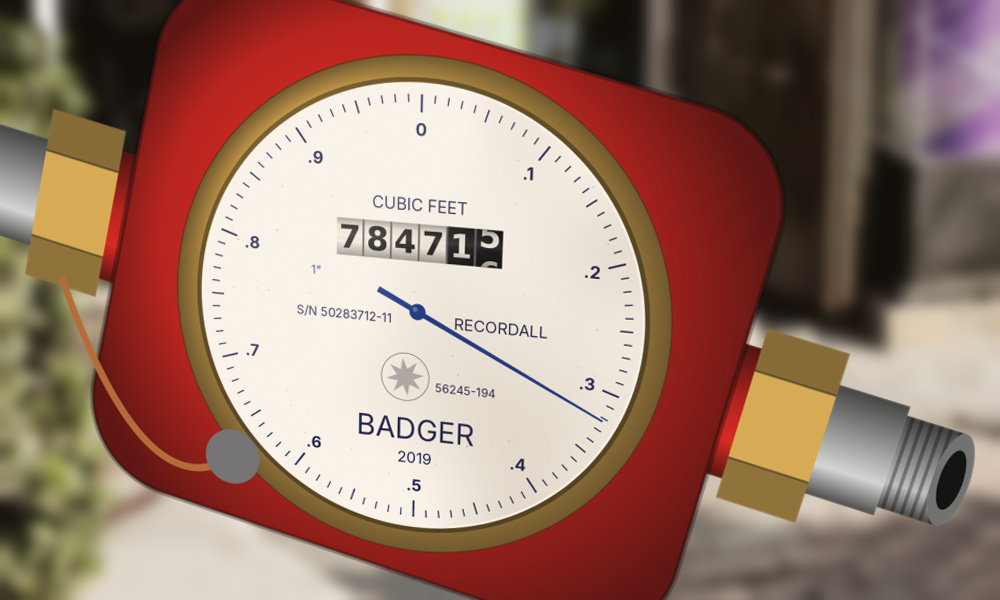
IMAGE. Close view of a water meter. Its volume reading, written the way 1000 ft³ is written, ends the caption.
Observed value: 784715.32 ft³
